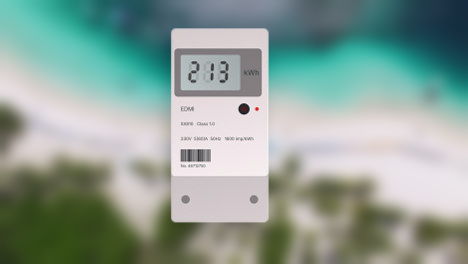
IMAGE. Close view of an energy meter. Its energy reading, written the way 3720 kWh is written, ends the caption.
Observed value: 213 kWh
